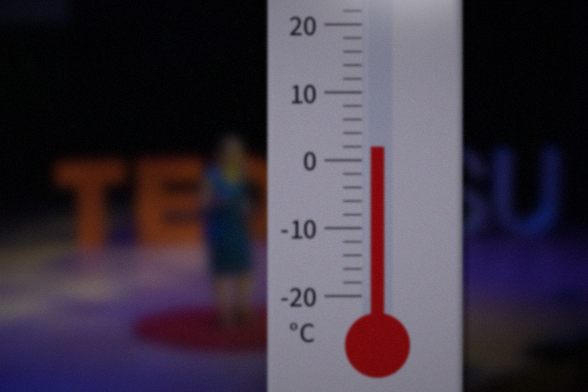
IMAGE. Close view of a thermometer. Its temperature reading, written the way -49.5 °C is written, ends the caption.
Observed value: 2 °C
